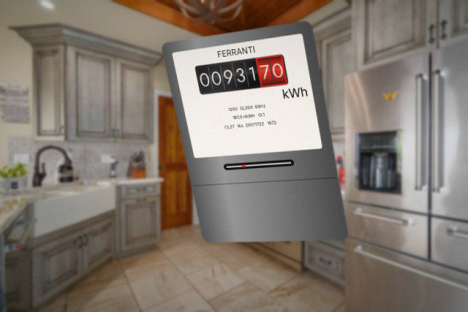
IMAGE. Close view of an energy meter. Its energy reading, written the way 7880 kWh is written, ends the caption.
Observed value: 931.70 kWh
